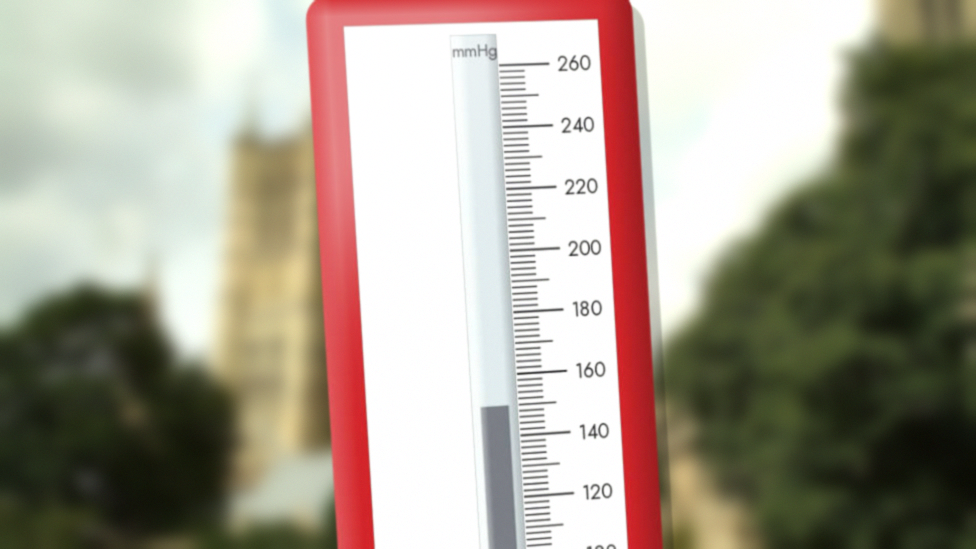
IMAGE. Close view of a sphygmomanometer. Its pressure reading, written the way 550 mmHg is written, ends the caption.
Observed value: 150 mmHg
